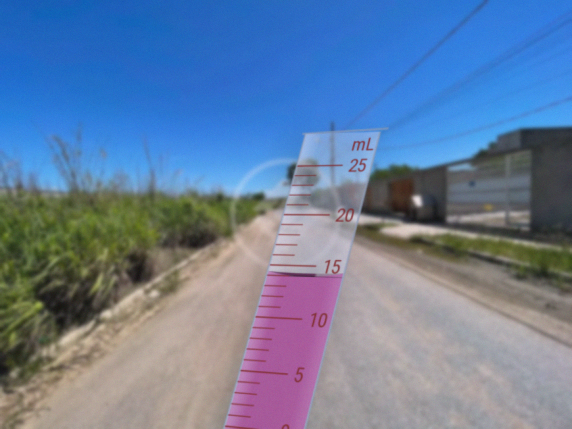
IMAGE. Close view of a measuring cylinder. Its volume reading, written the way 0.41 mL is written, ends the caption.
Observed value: 14 mL
